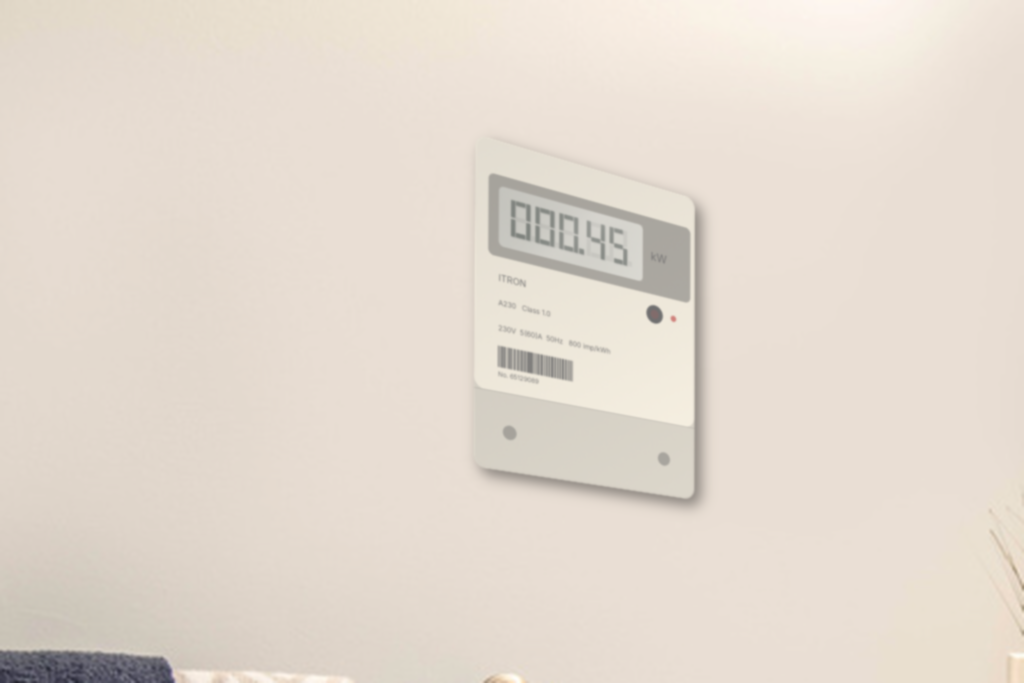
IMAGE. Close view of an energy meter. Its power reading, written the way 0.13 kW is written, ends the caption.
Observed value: 0.45 kW
